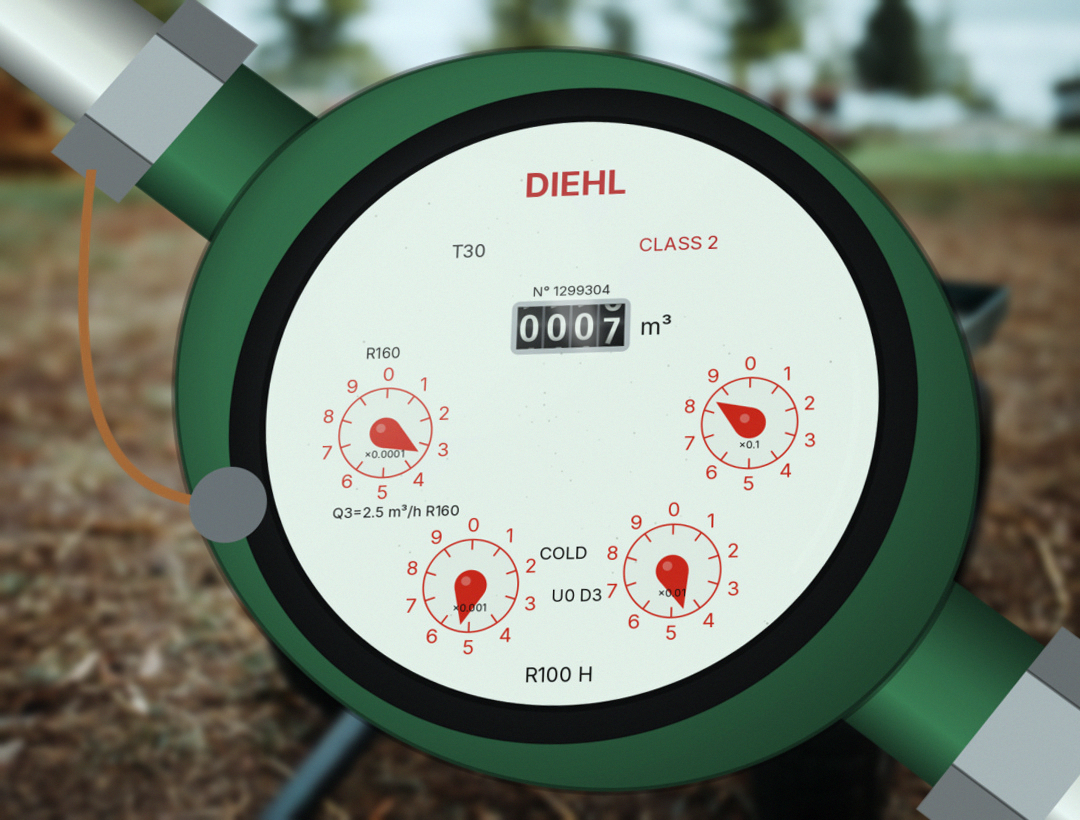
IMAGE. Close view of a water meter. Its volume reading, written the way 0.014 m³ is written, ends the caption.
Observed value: 6.8453 m³
